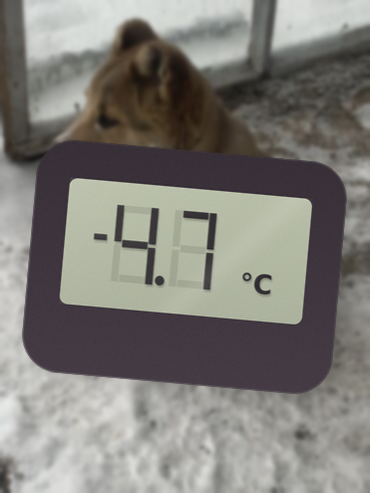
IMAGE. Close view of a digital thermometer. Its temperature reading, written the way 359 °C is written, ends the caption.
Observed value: -4.7 °C
